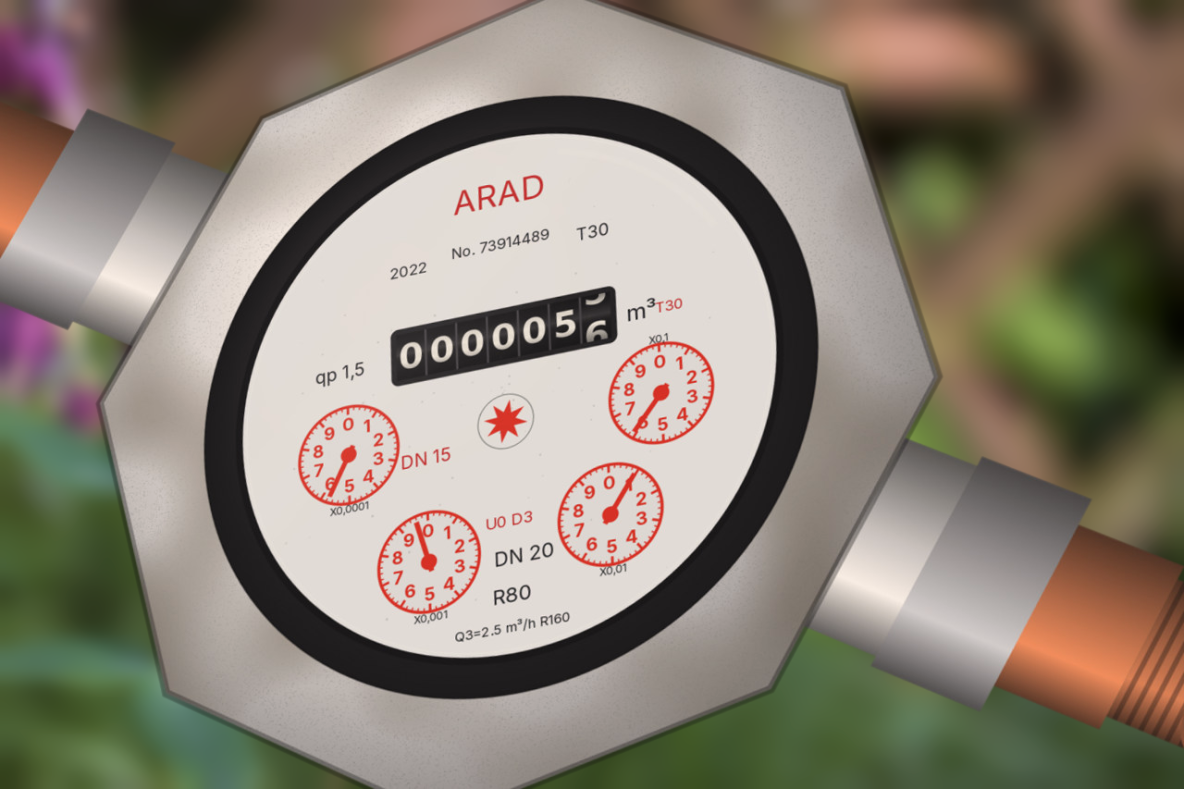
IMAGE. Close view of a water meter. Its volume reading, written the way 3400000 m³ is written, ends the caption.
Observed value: 55.6095 m³
